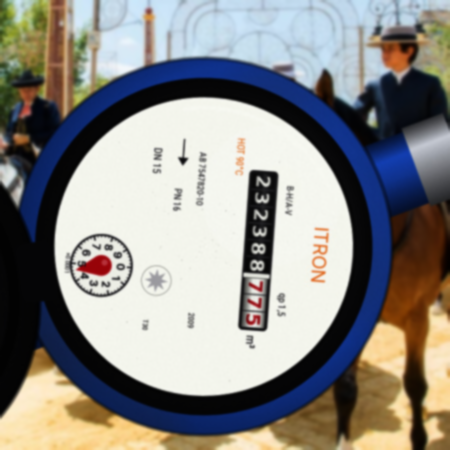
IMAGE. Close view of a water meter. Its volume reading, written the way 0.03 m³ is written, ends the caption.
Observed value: 232388.7754 m³
